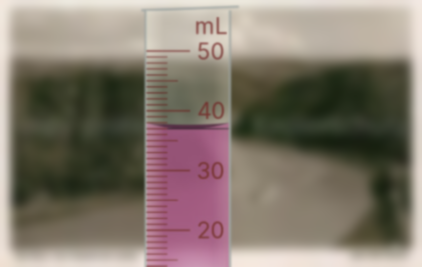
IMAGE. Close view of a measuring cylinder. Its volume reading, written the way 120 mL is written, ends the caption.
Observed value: 37 mL
